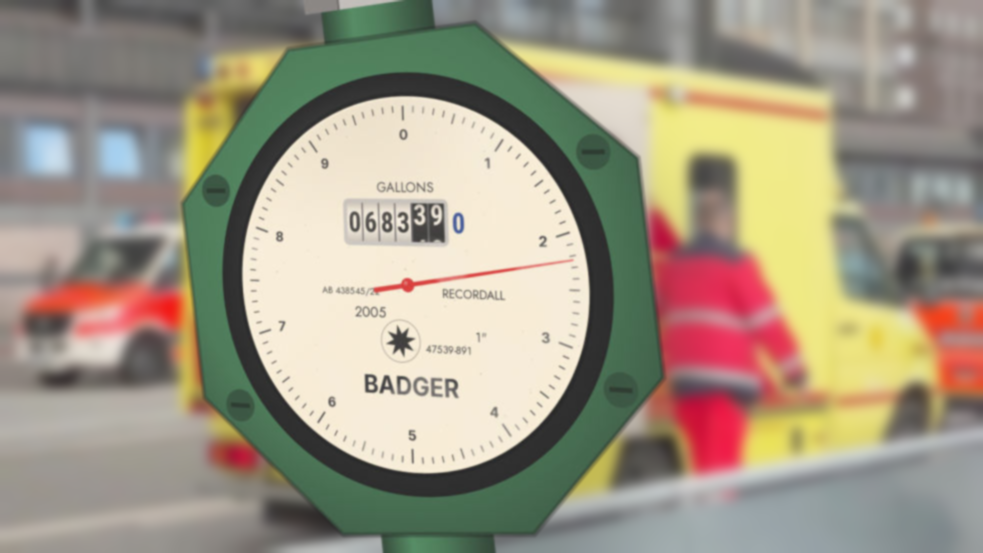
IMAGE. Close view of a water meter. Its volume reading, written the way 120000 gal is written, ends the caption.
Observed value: 683392.2 gal
